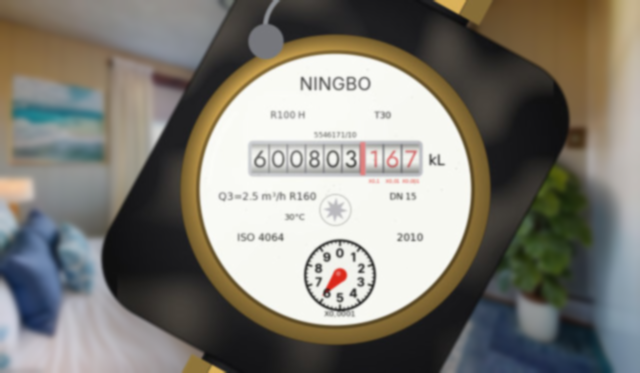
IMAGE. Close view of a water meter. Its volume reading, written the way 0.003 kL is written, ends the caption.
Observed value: 600803.1676 kL
